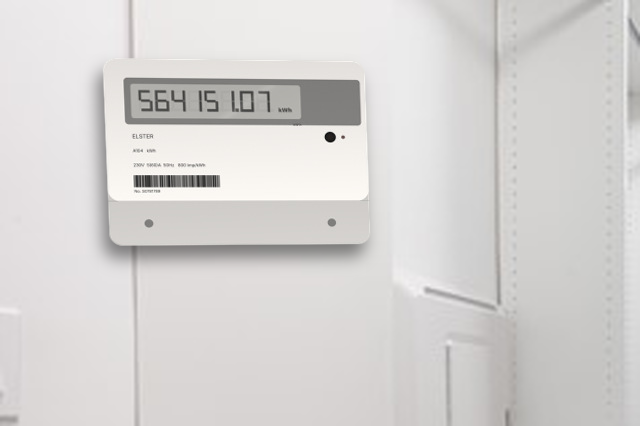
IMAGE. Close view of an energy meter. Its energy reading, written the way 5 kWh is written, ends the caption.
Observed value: 564151.07 kWh
